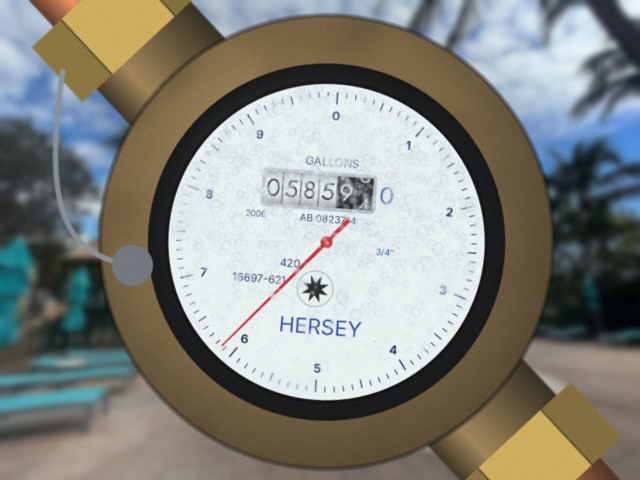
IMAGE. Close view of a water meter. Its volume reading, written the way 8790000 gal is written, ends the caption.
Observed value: 585936.1 gal
